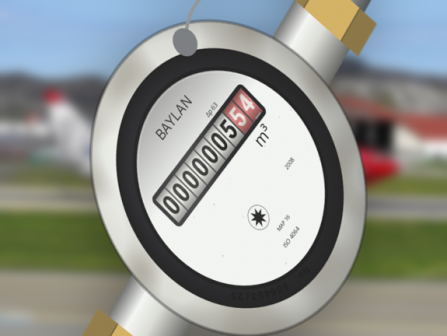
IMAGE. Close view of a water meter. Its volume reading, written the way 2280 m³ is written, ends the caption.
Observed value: 5.54 m³
